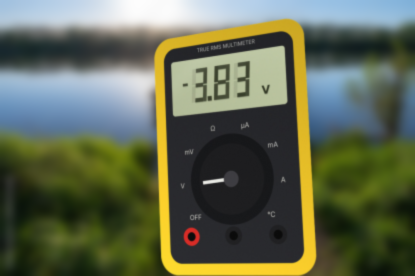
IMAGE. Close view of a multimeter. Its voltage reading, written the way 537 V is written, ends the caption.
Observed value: -3.83 V
